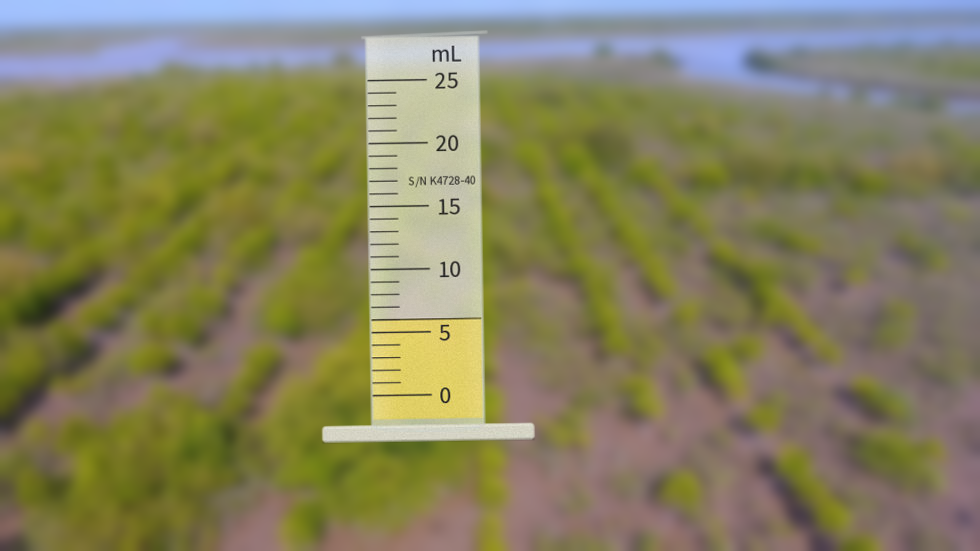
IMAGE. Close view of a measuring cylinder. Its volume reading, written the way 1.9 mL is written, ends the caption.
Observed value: 6 mL
